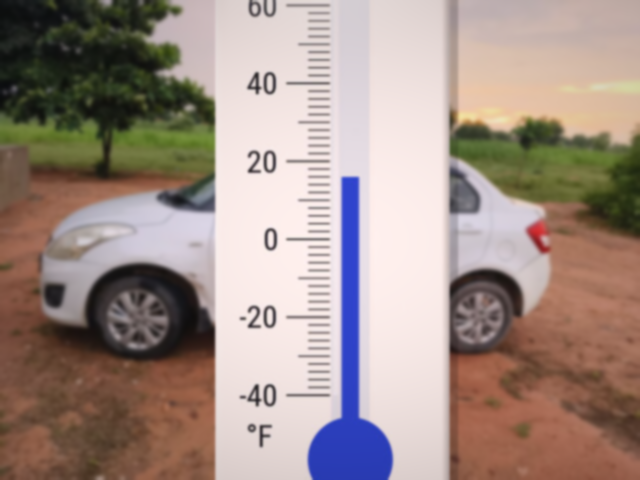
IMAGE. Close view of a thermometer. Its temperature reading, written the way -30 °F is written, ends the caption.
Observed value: 16 °F
